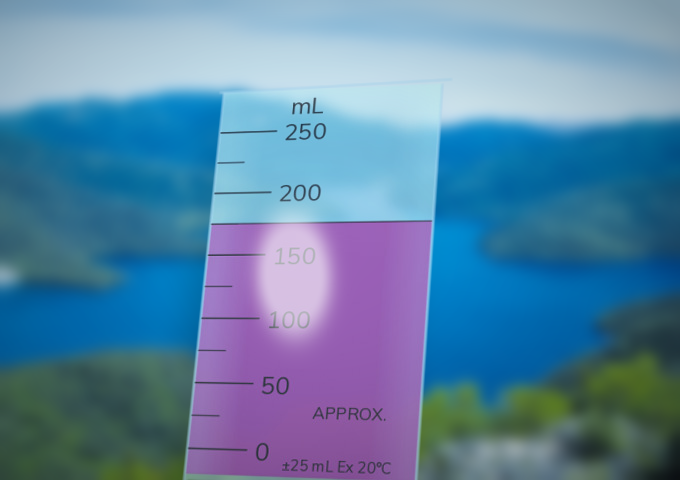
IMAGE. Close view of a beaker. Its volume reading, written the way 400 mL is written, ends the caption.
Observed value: 175 mL
